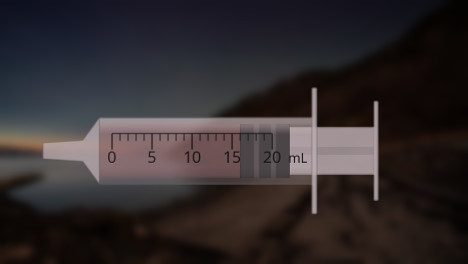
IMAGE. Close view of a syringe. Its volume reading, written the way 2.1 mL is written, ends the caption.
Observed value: 16 mL
